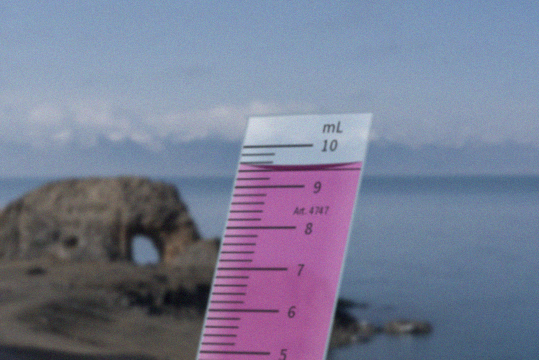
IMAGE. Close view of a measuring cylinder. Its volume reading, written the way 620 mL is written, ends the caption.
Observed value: 9.4 mL
